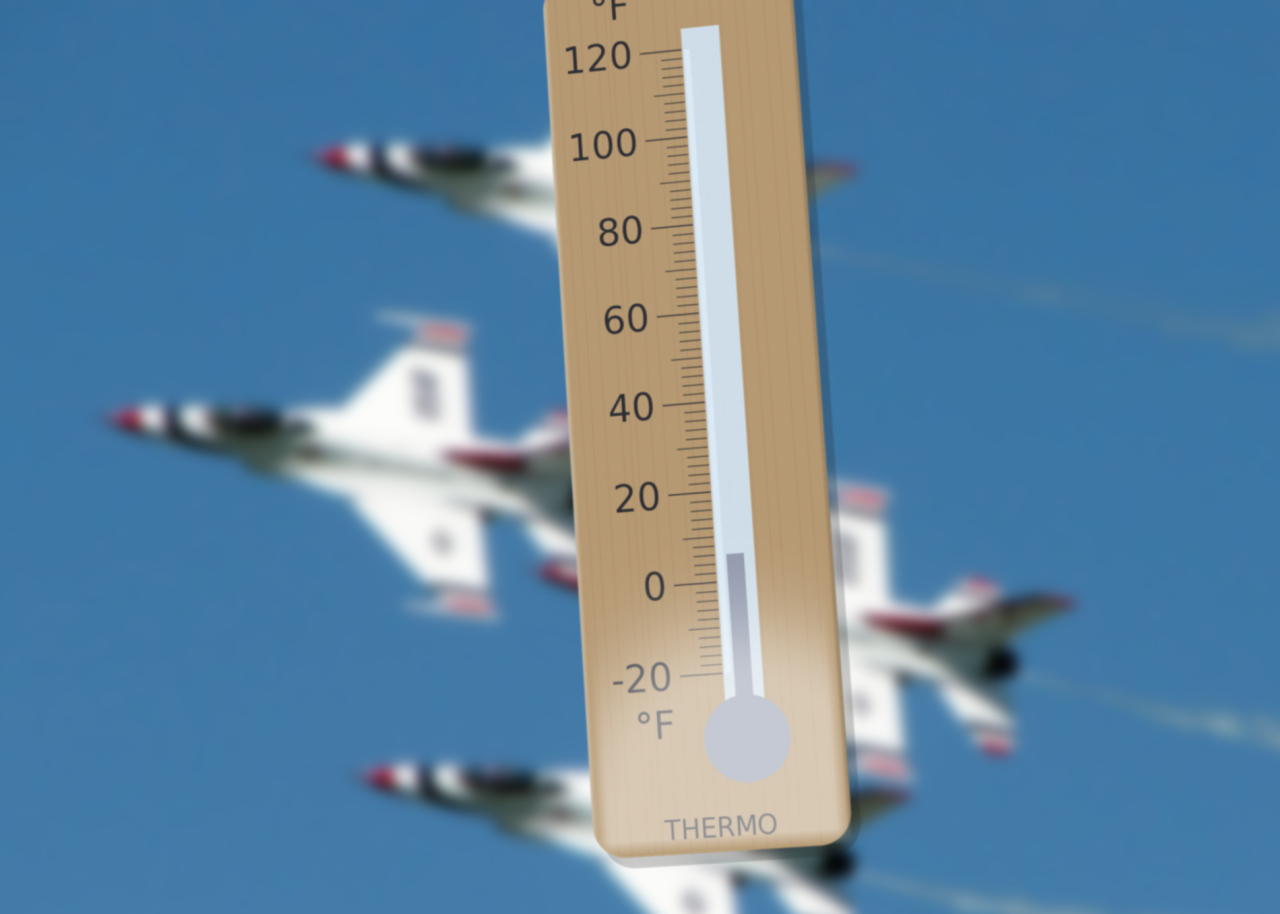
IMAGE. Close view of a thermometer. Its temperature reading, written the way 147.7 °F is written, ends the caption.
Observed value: 6 °F
